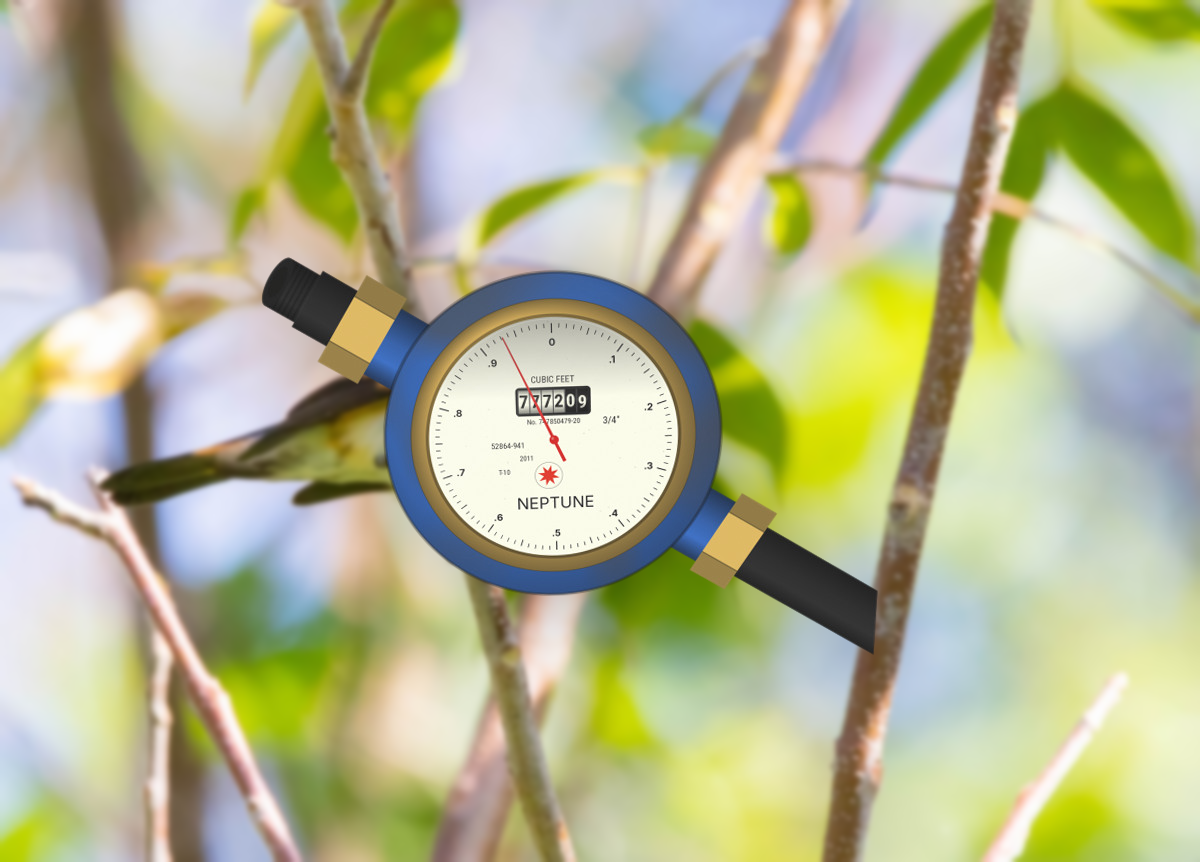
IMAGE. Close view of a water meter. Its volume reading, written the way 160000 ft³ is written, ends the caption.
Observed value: 777208.93 ft³
